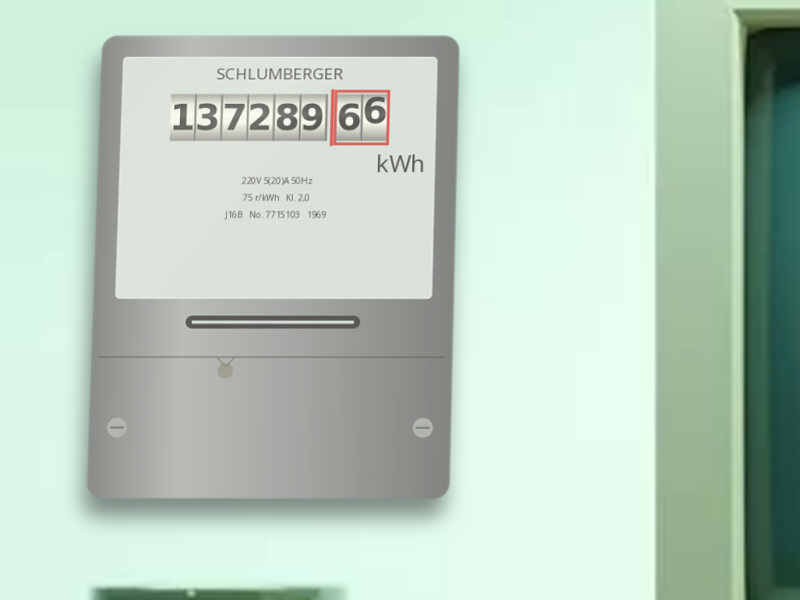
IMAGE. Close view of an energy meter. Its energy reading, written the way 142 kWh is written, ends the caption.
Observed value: 137289.66 kWh
